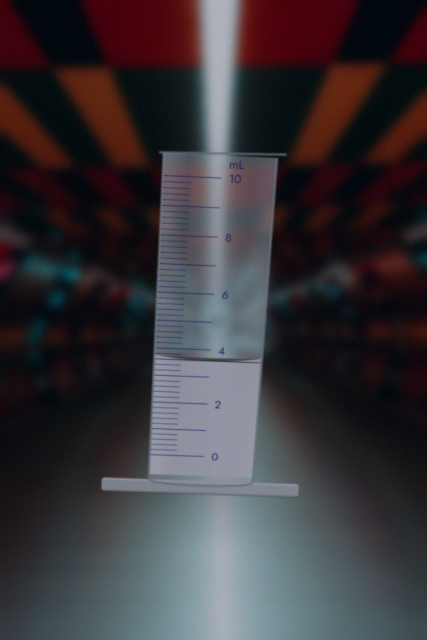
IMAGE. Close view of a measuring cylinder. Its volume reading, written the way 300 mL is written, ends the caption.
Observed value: 3.6 mL
